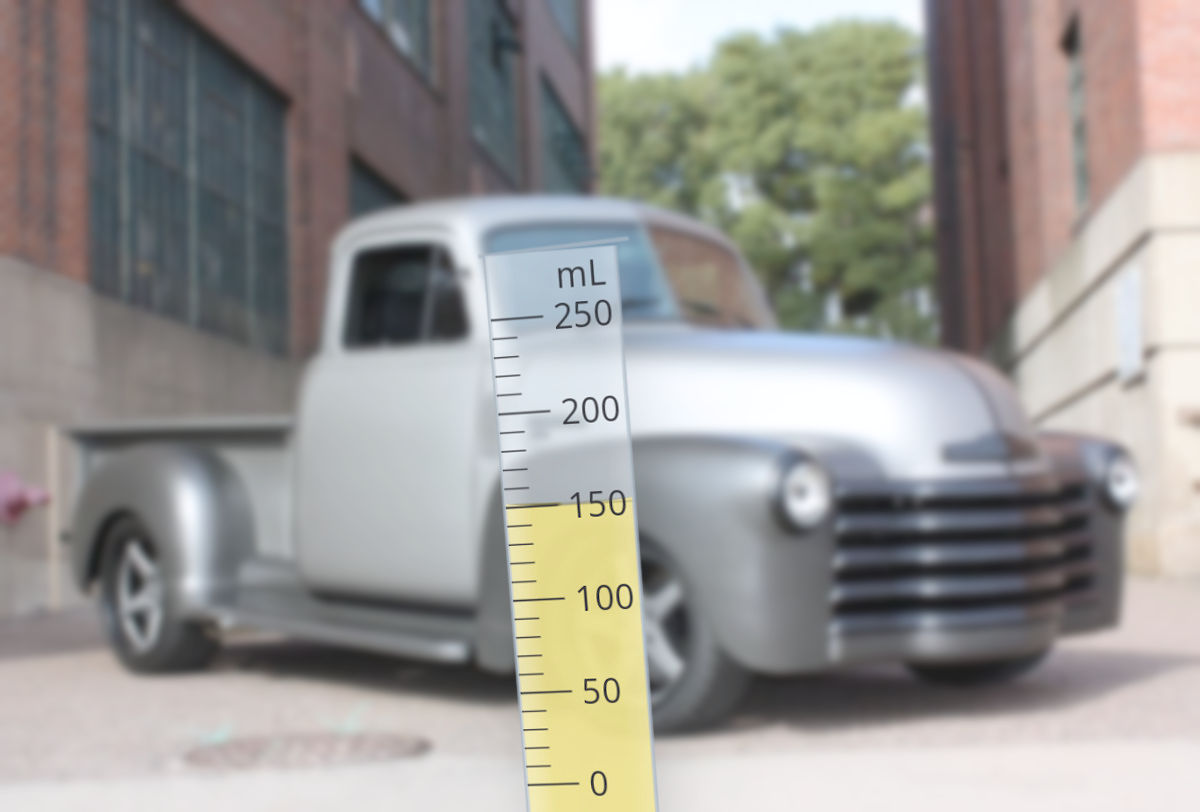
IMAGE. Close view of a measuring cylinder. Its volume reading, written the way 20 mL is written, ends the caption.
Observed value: 150 mL
